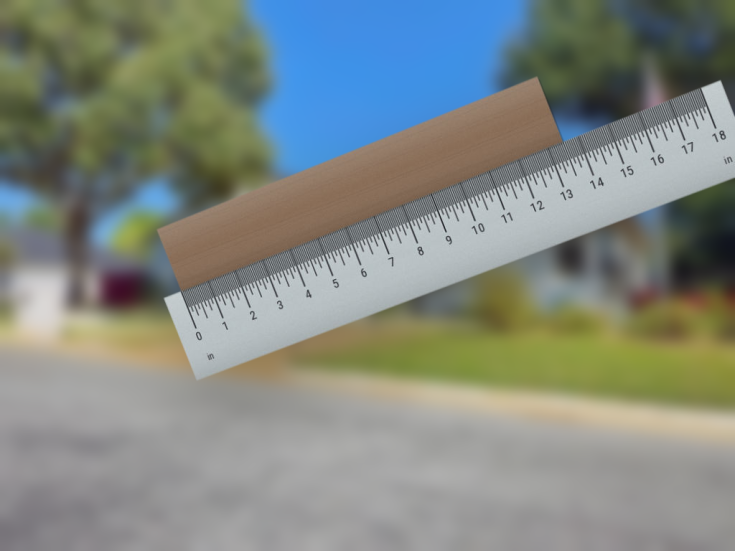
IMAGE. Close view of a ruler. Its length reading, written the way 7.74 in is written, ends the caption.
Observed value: 13.5 in
